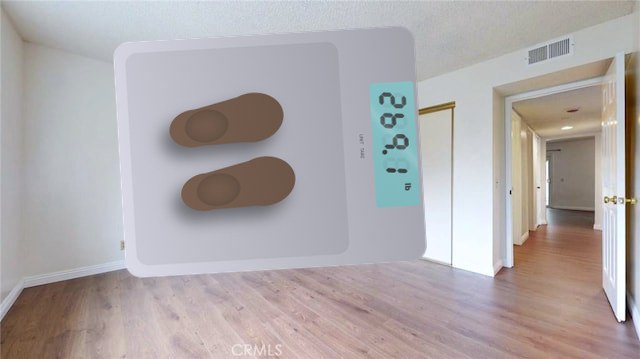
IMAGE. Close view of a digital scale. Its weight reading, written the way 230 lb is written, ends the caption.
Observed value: 269.1 lb
